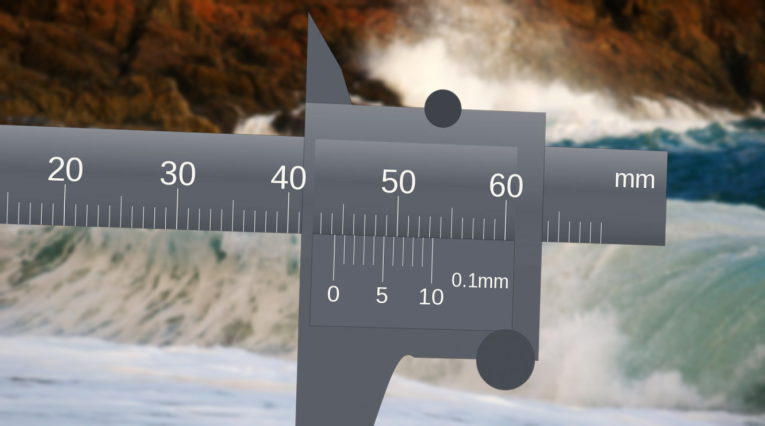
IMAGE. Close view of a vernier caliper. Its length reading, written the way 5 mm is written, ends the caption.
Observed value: 44.3 mm
